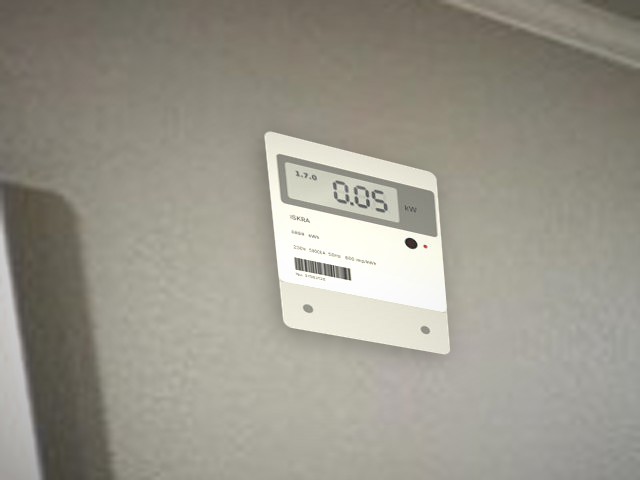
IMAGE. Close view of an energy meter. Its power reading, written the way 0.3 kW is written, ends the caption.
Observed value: 0.05 kW
